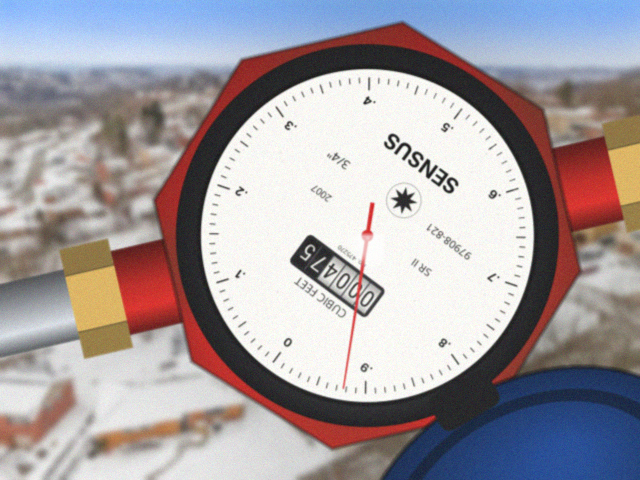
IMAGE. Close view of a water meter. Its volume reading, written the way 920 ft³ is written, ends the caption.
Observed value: 474.92 ft³
